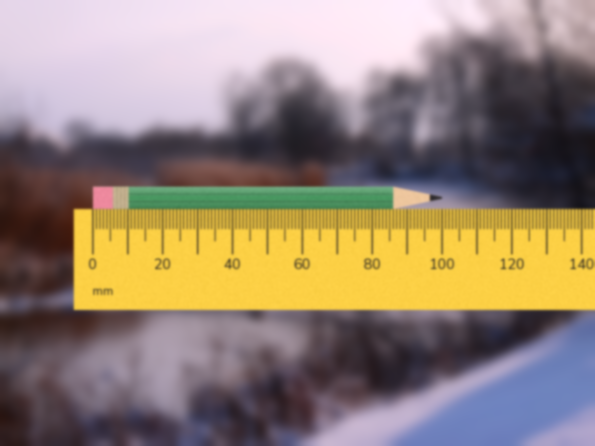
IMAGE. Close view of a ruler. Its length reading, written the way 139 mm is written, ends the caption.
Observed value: 100 mm
